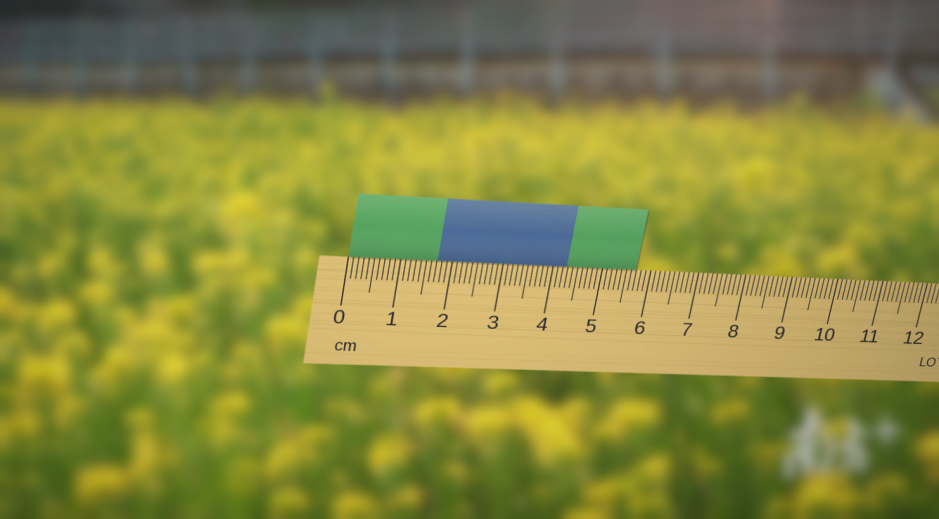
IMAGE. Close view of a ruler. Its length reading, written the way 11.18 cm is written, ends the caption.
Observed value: 5.7 cm
